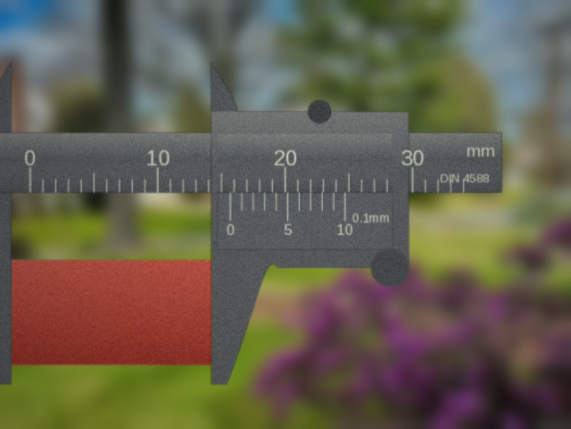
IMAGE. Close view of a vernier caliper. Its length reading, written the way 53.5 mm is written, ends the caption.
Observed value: 15.7 mm
